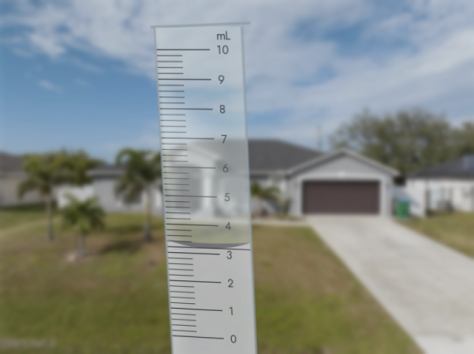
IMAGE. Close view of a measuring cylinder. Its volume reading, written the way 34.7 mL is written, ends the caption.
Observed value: 3.2 mL
